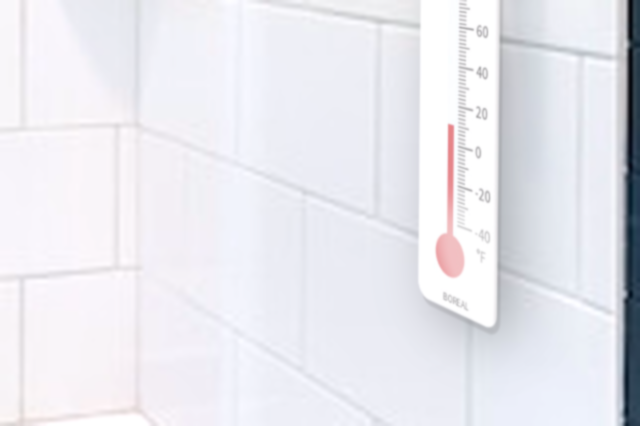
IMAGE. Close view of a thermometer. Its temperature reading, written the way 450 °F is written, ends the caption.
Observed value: 10 °F
